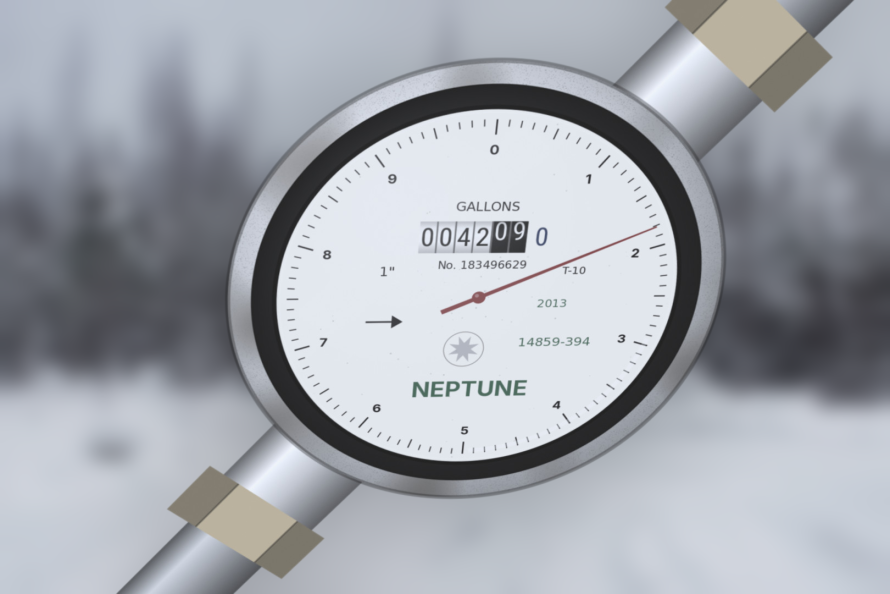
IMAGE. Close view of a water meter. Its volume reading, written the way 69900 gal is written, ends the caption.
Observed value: 42091.8 gal
